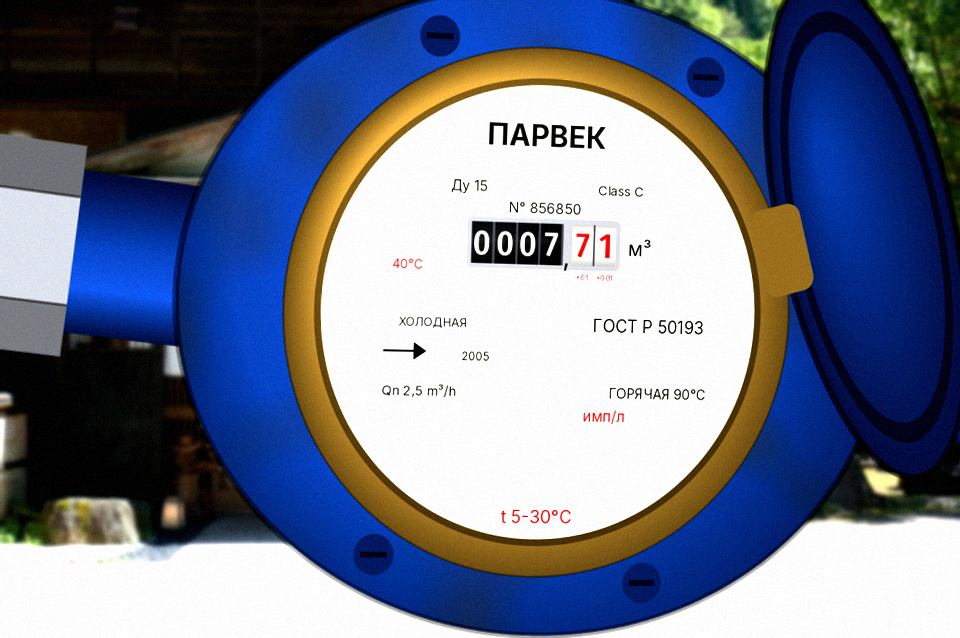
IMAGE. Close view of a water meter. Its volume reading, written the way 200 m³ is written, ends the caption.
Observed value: 7.71 m³
